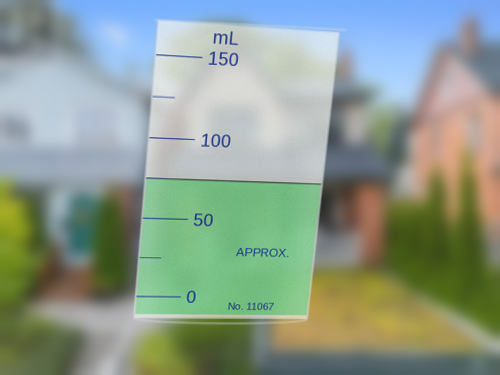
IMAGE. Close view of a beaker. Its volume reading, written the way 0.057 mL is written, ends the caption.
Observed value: 75 mL
